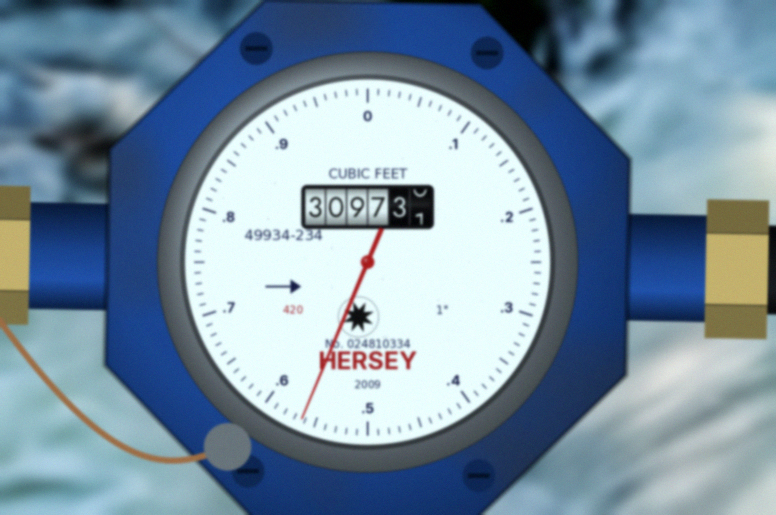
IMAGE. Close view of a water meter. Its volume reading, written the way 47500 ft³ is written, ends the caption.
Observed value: 309730.56 ft³
